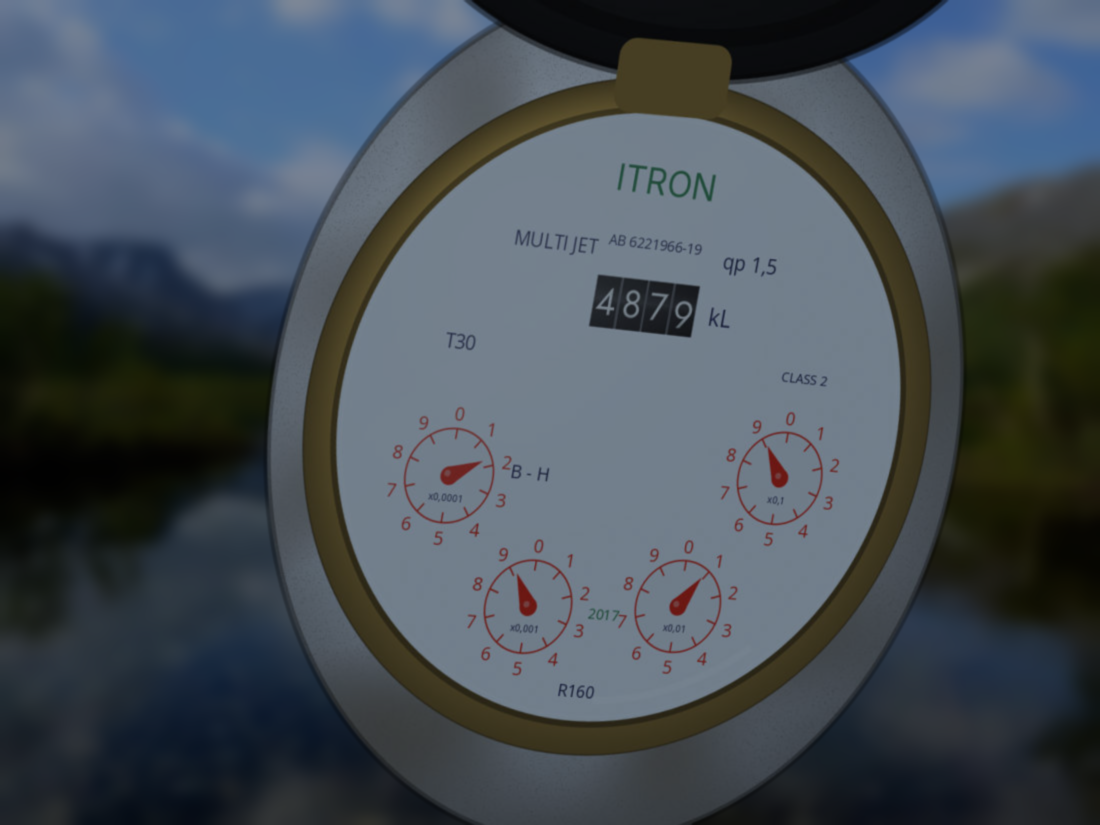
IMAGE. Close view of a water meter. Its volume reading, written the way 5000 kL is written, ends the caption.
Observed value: 4878.9091 kL
